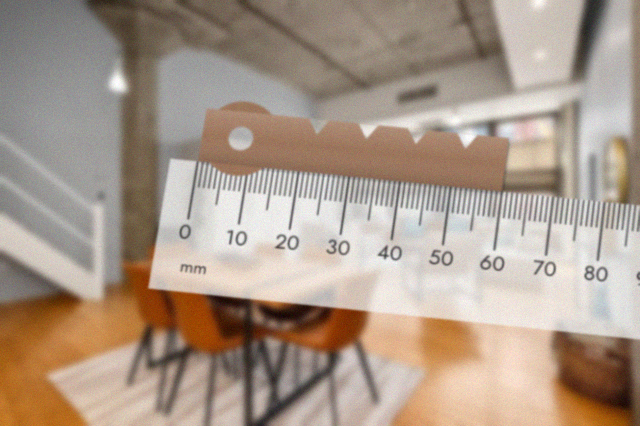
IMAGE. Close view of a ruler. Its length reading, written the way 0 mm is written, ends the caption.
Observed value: 60 mm
